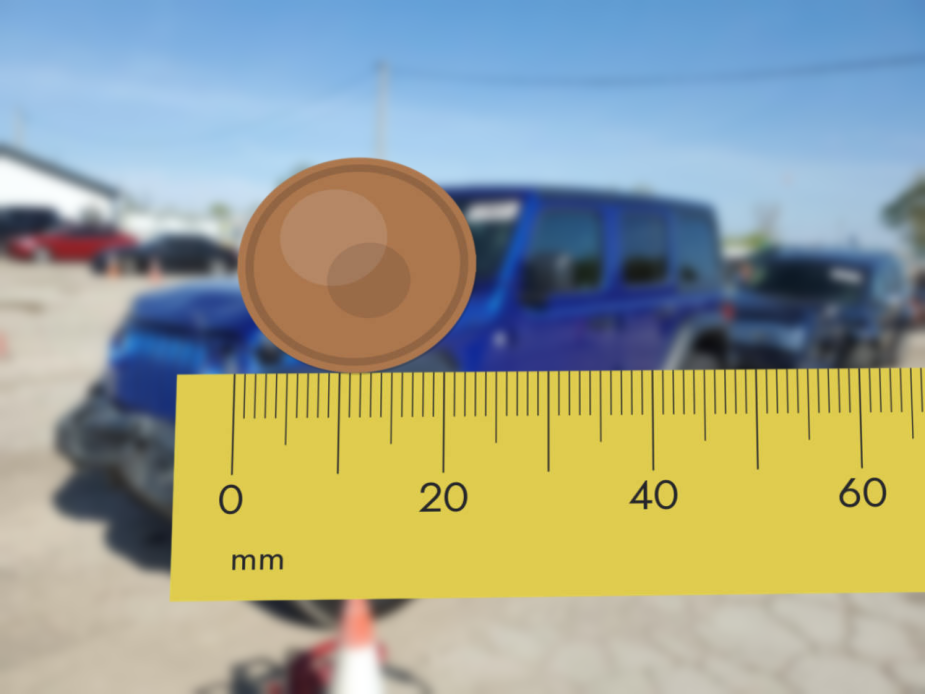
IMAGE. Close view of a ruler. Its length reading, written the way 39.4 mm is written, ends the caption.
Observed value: 23 mm
